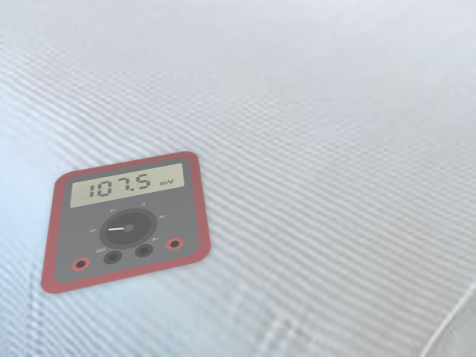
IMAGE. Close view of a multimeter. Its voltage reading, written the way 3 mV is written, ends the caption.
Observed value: 107.5 mV
